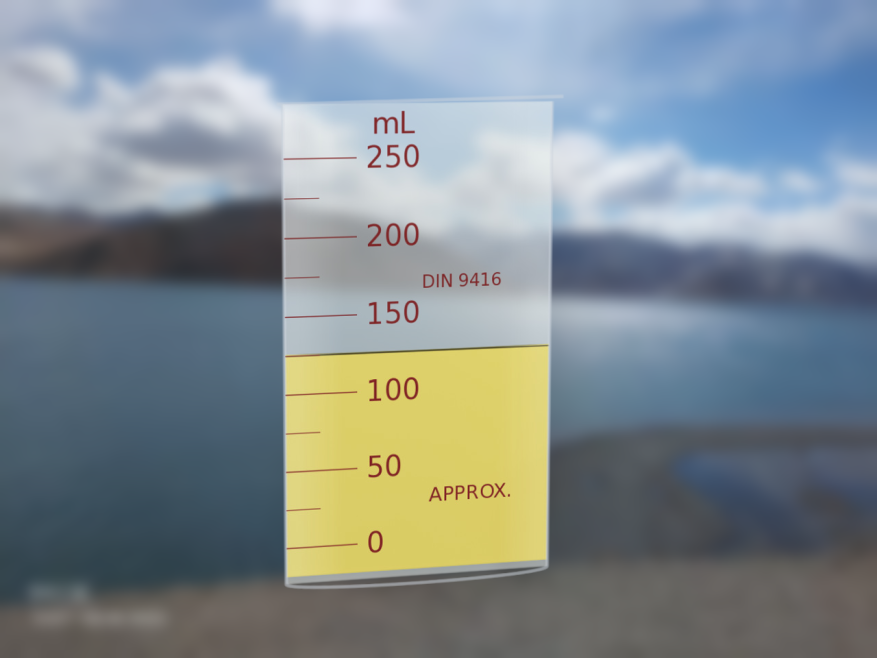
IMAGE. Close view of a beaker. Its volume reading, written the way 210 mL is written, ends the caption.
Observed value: 125 mL
